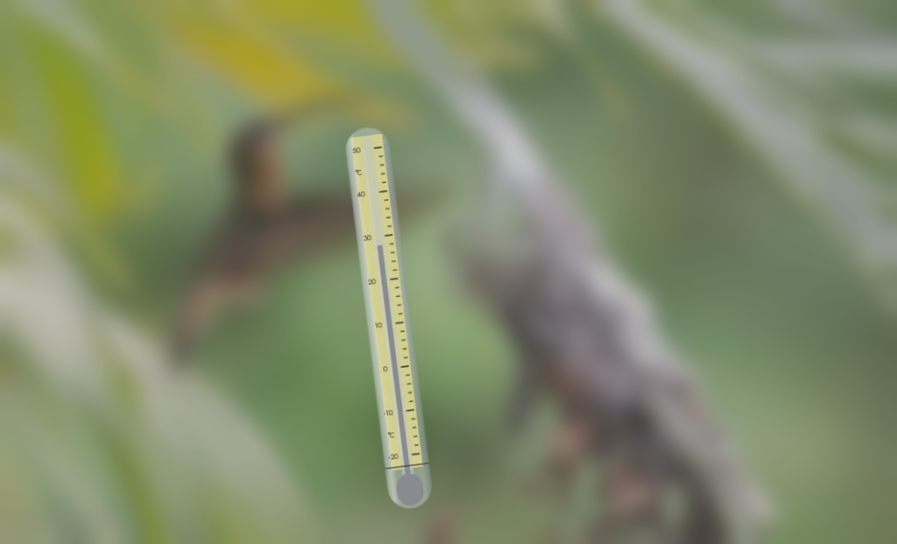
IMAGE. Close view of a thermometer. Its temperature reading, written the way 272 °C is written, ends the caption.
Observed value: 28 °C
